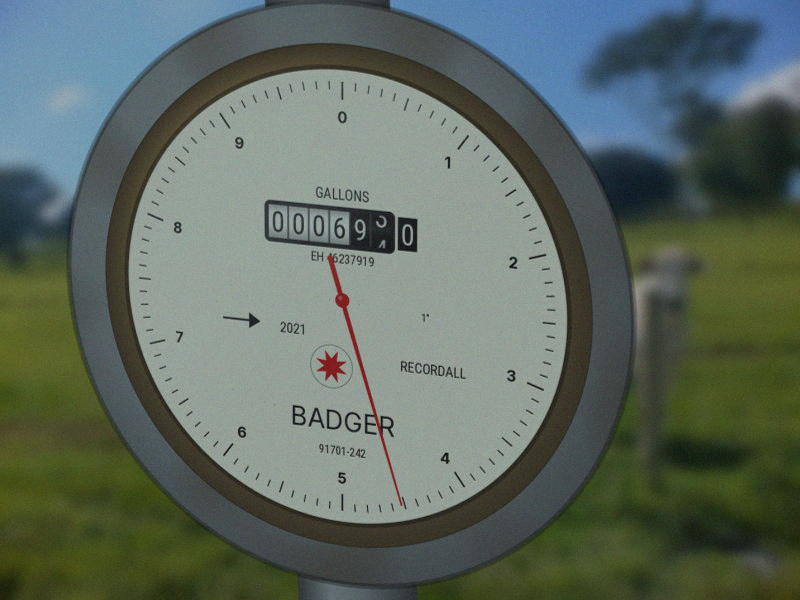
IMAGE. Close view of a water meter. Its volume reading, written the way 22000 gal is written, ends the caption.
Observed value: 6934.5 gal
